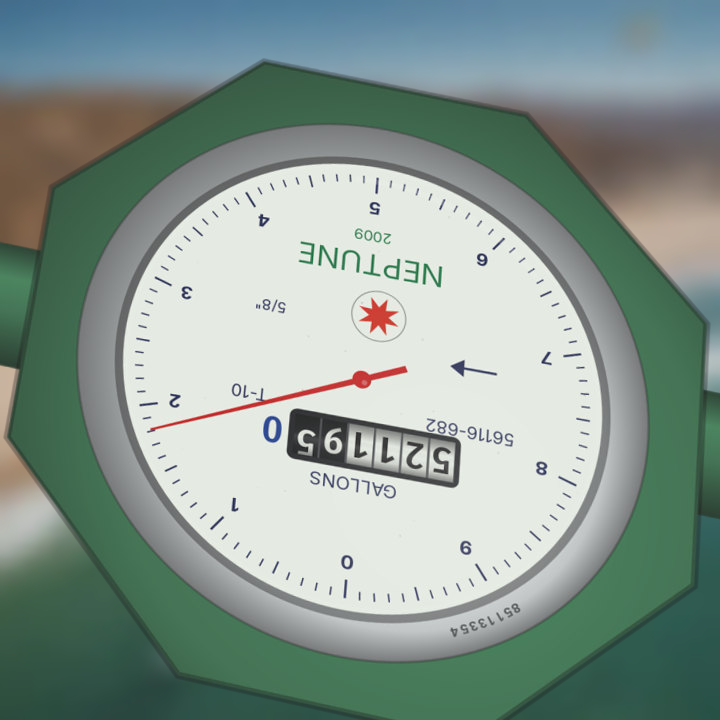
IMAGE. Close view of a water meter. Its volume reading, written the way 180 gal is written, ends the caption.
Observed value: 5211951.8 gal
